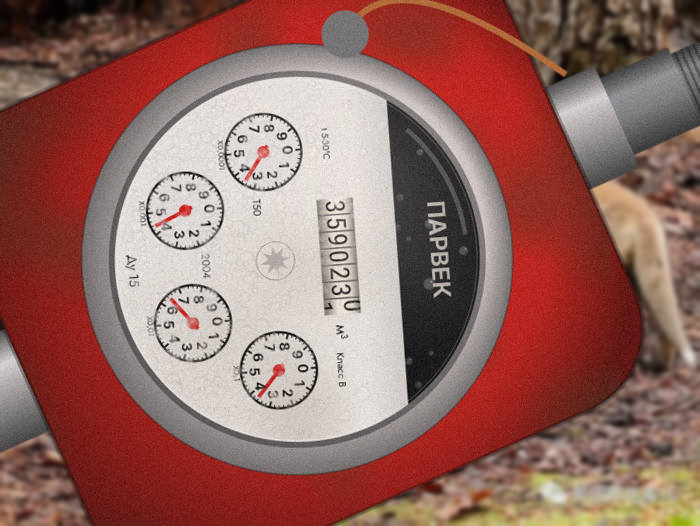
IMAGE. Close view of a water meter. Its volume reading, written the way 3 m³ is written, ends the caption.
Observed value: 3590230.3643 m³
